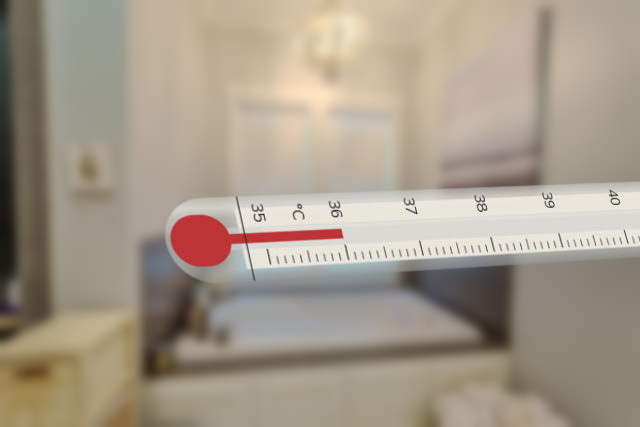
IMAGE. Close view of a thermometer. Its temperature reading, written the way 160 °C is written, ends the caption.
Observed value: 36 °C
